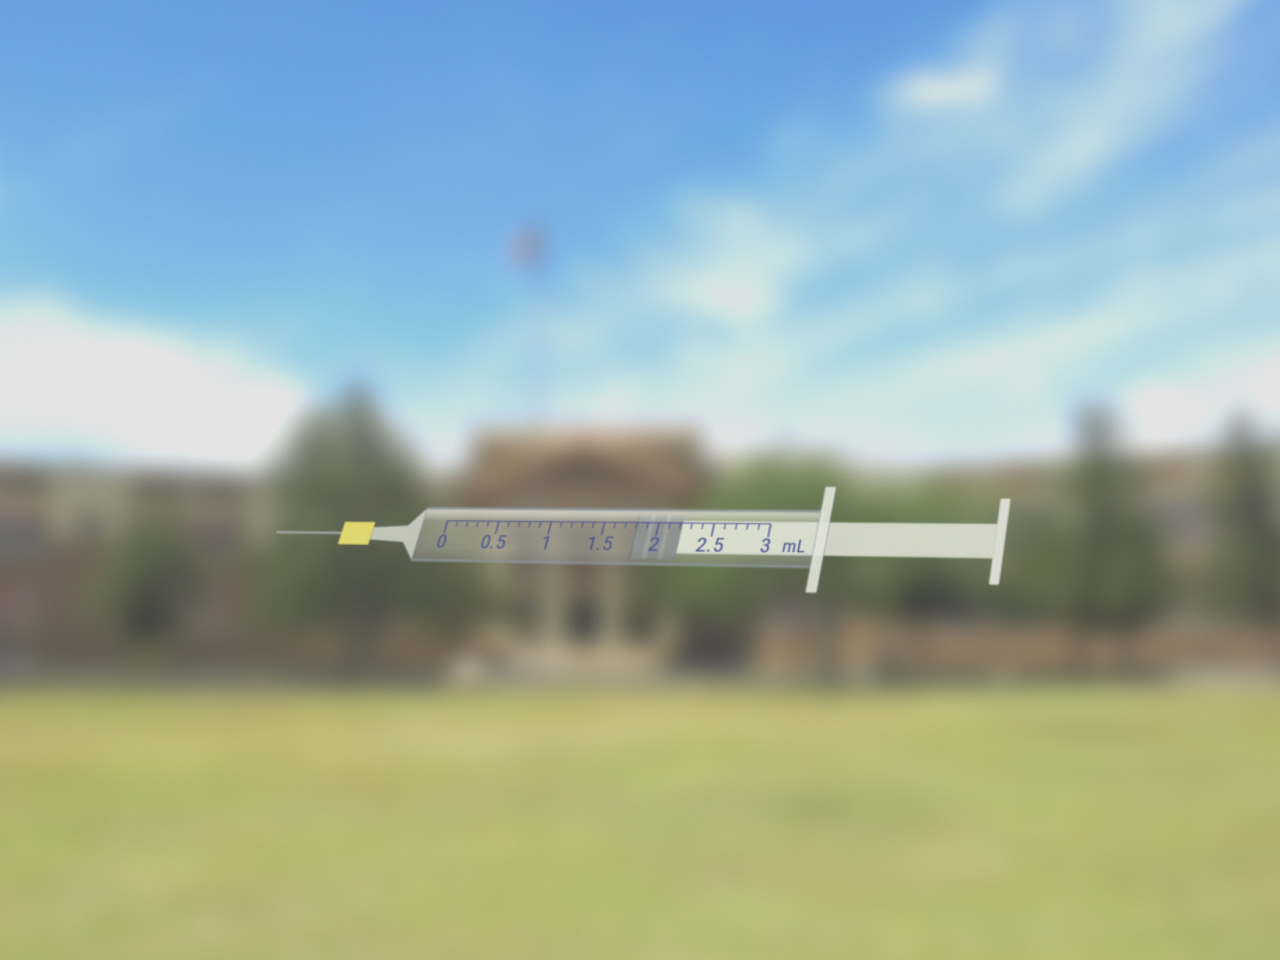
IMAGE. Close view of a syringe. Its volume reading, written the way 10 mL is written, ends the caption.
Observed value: 1.8 mL
